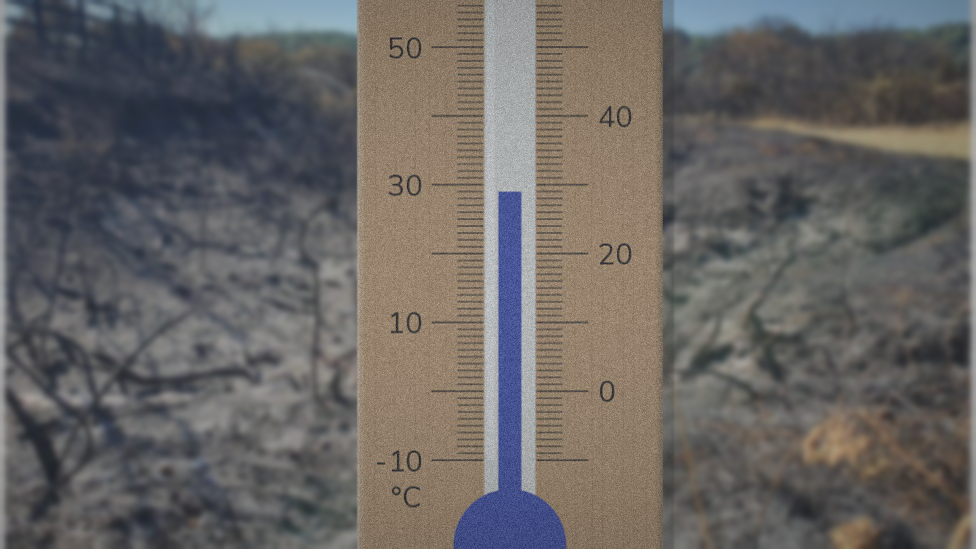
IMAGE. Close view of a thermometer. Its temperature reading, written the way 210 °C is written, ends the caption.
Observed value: 29 °C
